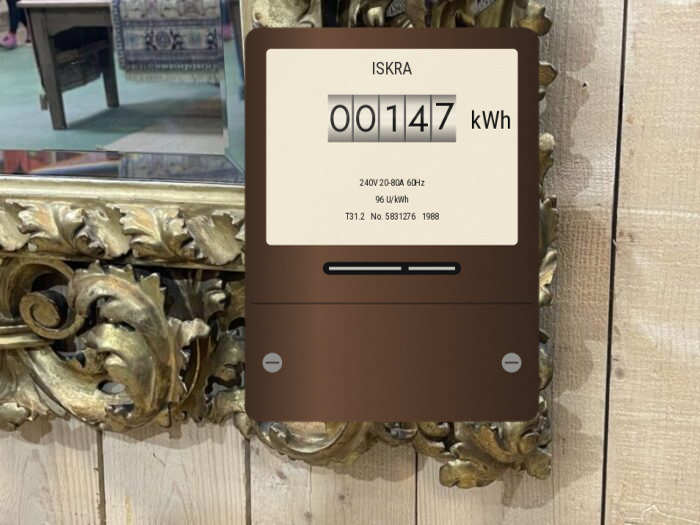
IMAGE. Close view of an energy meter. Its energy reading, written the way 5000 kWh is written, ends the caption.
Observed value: 147 kWh
